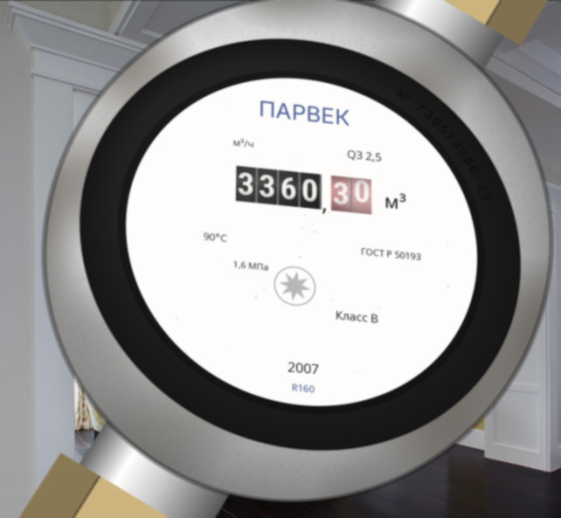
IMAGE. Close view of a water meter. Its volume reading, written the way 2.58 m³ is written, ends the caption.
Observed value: 3360.30 m³
